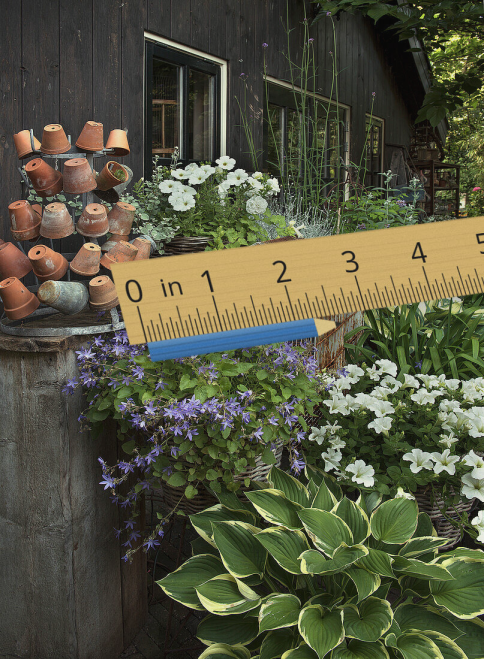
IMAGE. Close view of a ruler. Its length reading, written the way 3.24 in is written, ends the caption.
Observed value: 2.625 in
